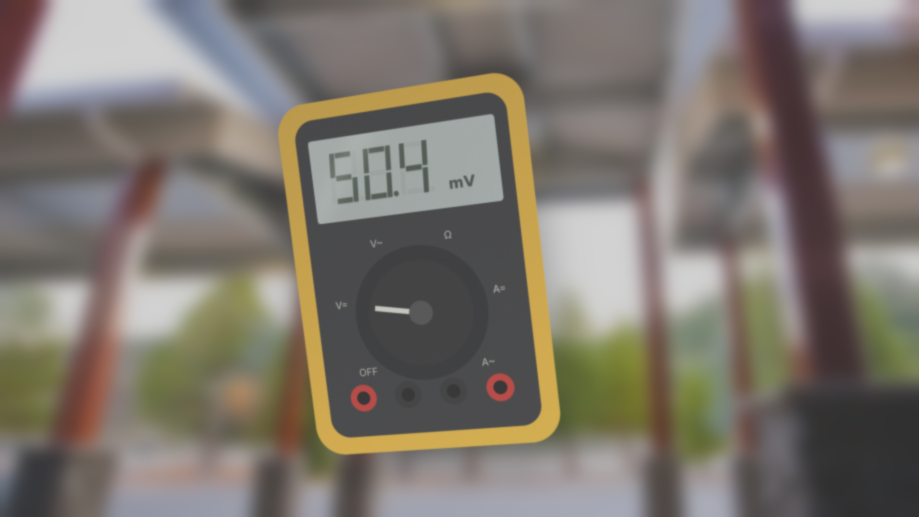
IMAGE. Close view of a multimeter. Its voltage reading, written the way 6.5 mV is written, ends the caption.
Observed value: 50.4 mV
